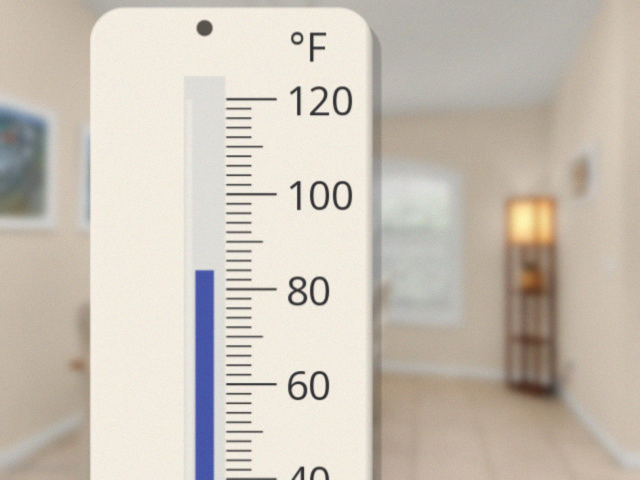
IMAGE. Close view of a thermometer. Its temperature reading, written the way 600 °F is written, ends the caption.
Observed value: 84 °F
